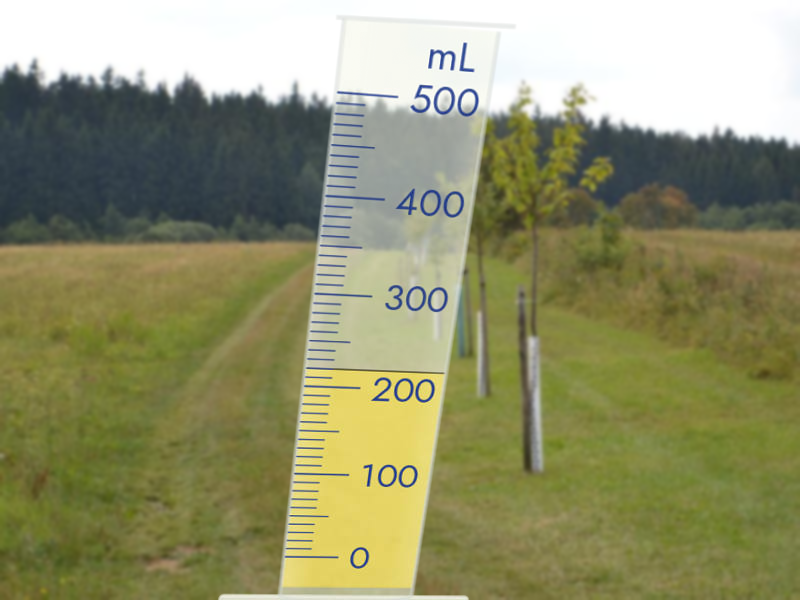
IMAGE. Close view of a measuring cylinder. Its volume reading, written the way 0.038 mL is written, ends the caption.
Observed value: 220 mL
